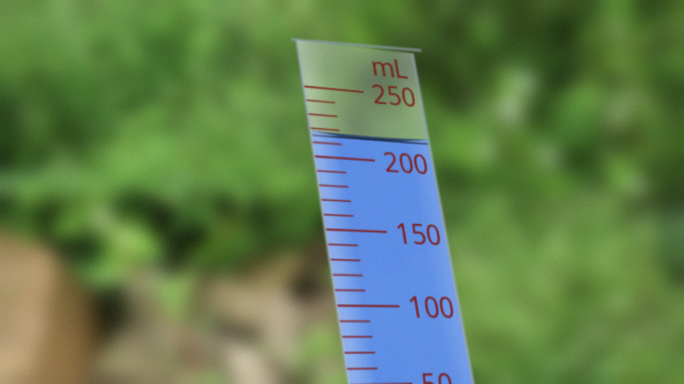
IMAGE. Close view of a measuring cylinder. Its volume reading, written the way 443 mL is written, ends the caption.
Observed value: 215 mL
